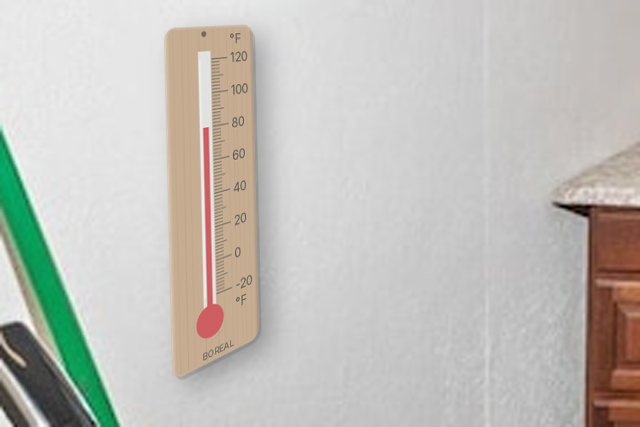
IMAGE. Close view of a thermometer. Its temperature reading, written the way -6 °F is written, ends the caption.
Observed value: 80 °F
